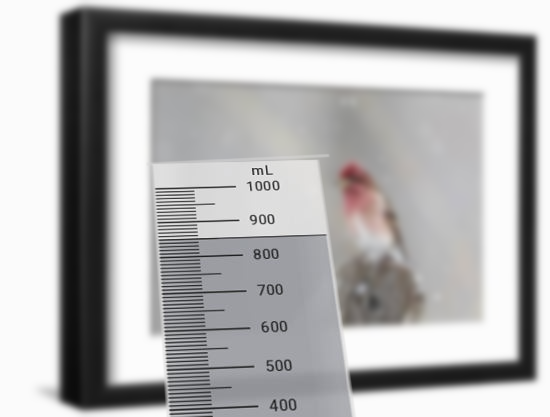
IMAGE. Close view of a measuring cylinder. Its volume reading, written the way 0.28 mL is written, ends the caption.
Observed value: 850 mL
